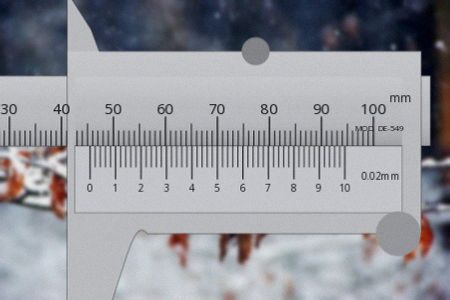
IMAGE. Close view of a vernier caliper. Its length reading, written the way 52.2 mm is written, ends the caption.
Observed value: 45.5 mm
